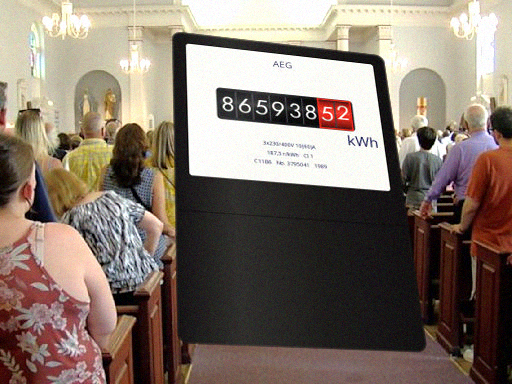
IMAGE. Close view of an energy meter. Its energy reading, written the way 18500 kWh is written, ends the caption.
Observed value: 865938.52 kWh
